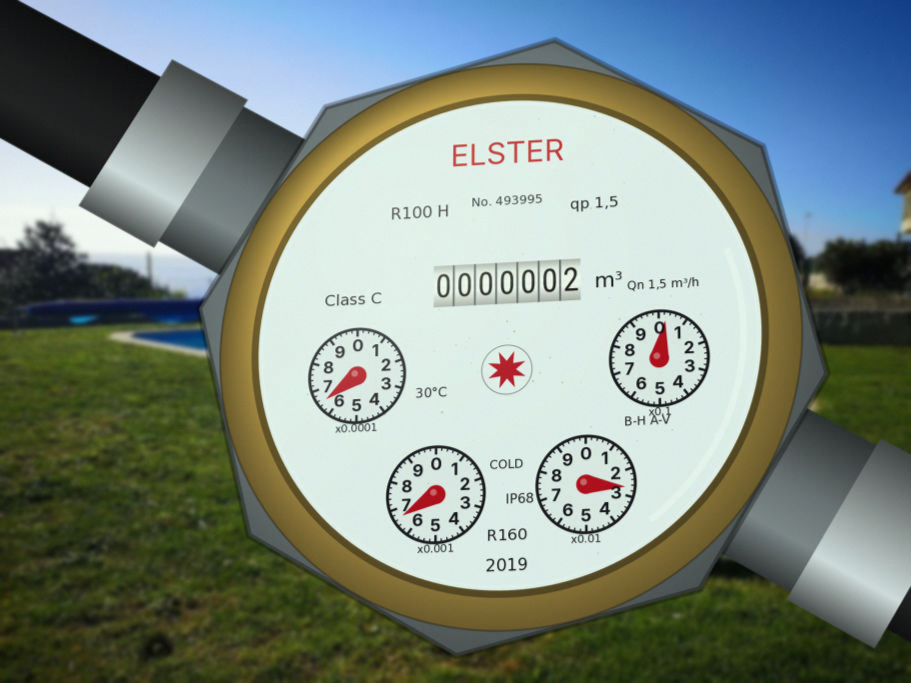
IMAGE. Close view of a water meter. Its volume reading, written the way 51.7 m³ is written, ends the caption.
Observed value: 2.0266 m³
